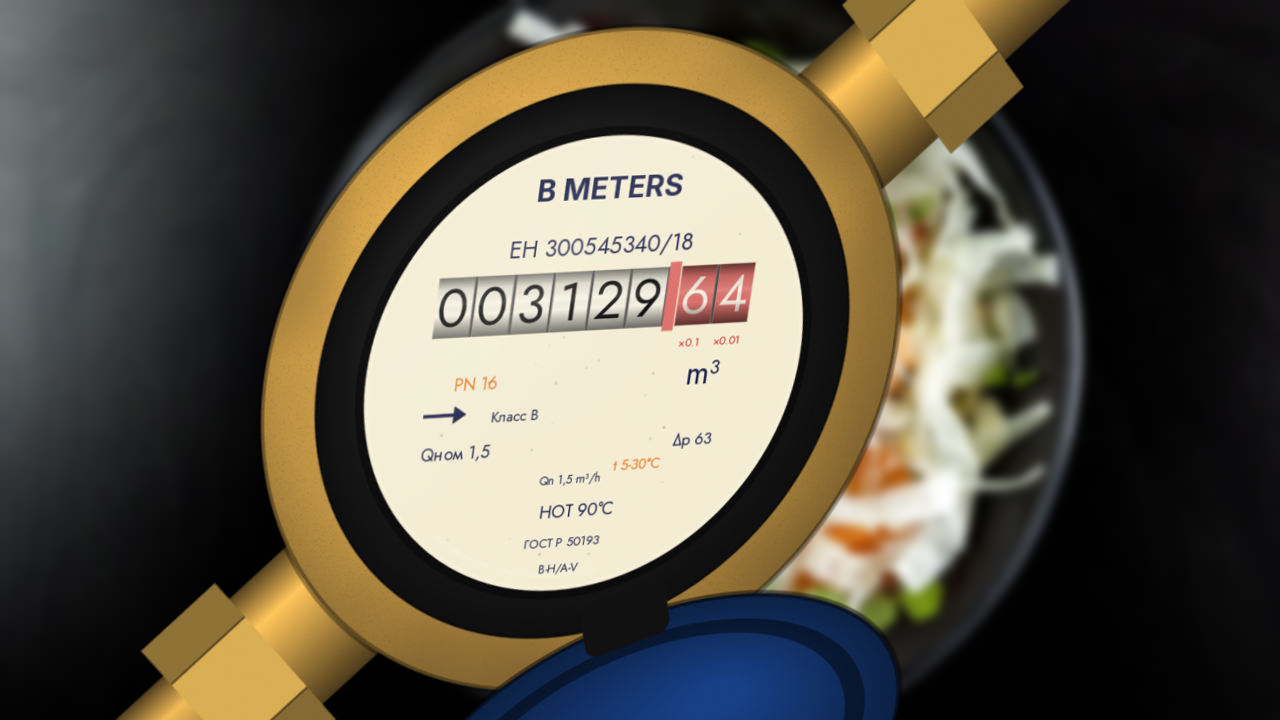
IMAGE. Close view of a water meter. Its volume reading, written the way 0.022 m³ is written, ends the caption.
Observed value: 3129.64 m³
